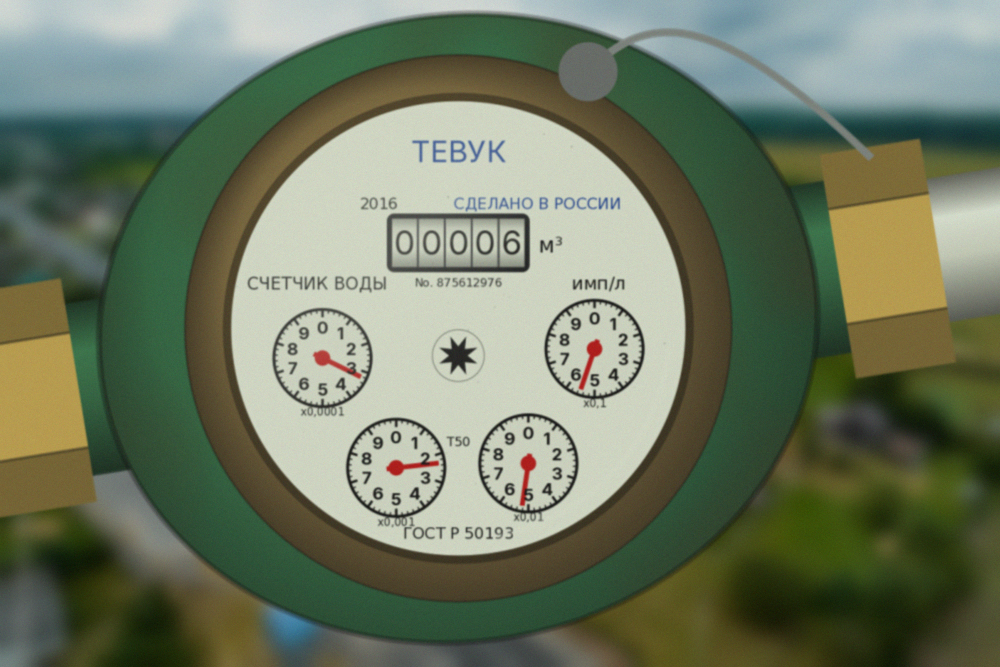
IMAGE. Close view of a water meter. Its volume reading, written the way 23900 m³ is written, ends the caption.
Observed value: 6.5523 m³
